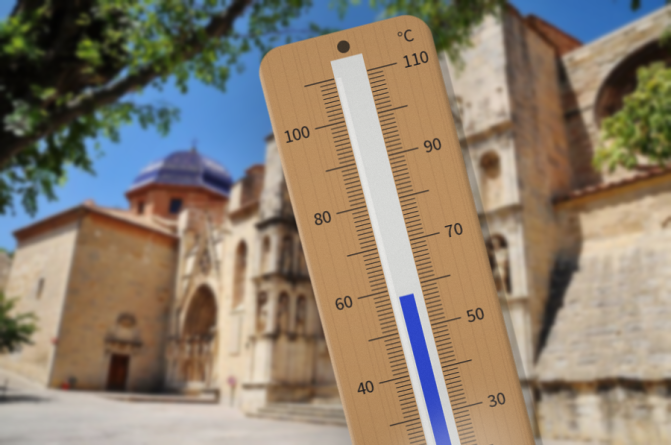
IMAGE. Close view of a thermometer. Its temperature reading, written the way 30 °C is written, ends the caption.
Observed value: 58 °C
